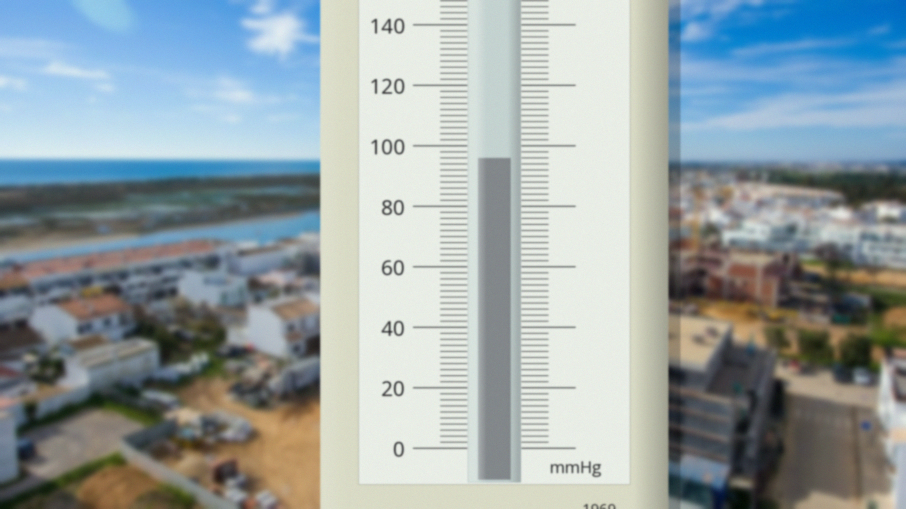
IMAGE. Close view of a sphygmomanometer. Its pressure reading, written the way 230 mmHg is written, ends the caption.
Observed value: 96 mmHg
